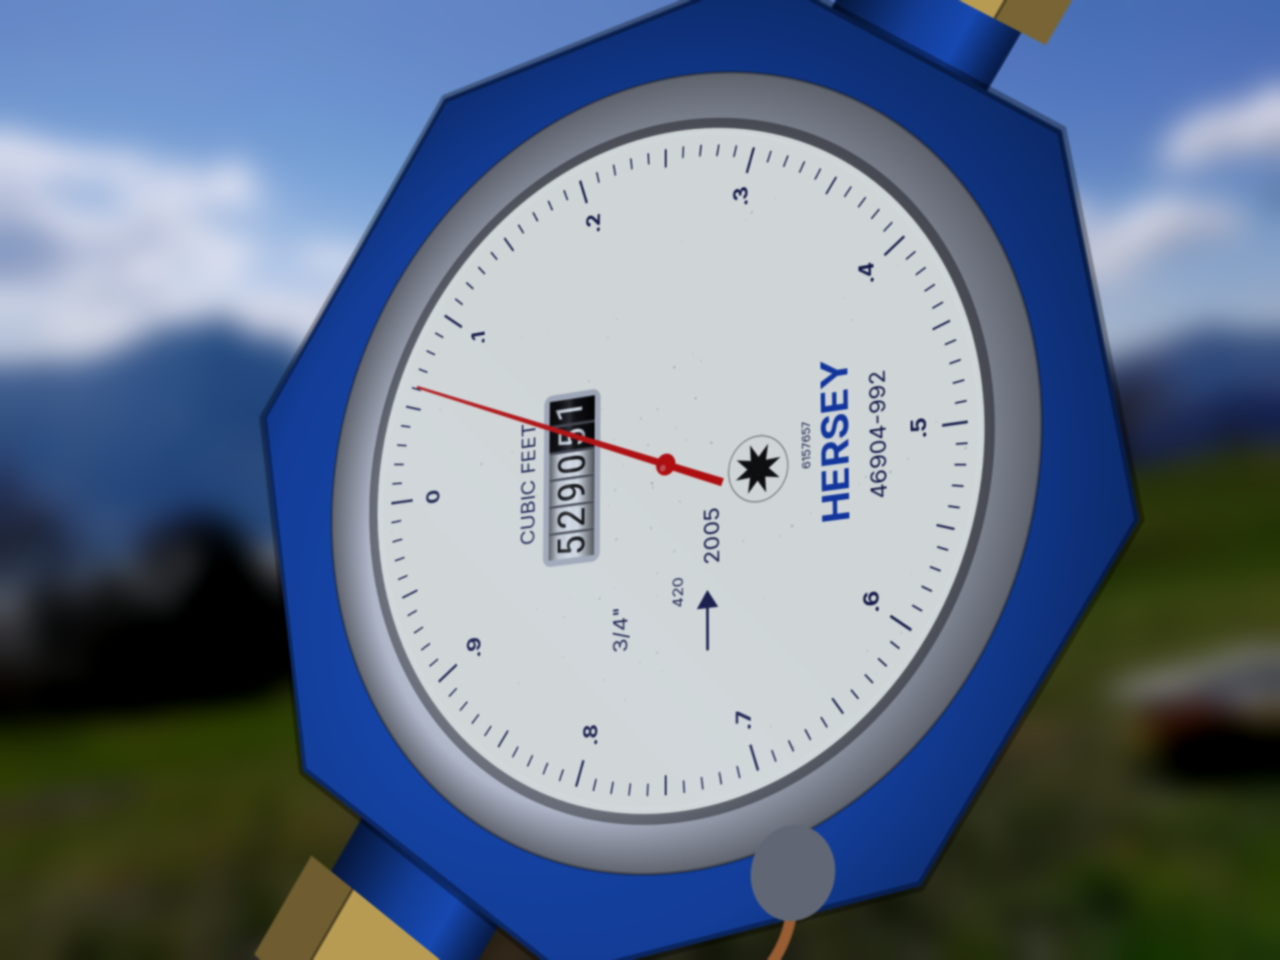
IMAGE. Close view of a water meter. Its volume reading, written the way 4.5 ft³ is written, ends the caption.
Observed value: 529051.06 ft³
